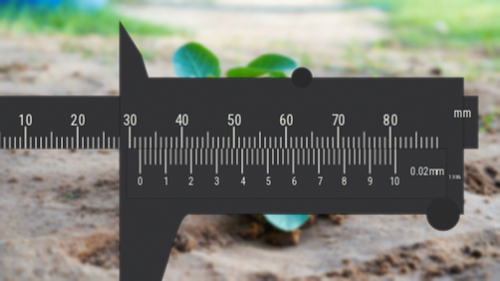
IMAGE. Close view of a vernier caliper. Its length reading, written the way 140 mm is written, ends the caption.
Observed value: 32.0 mm
